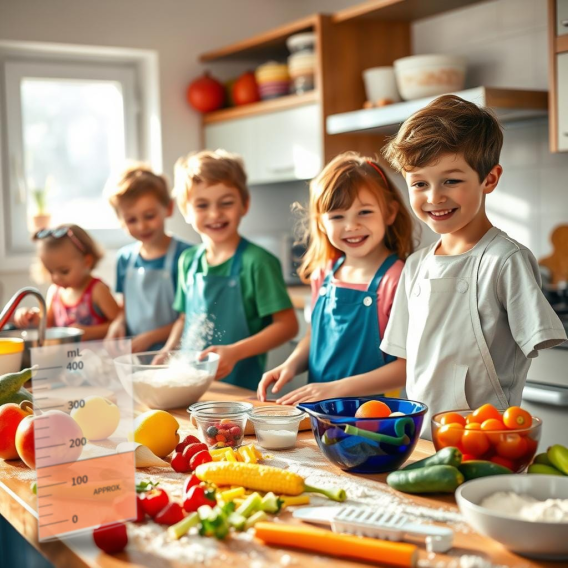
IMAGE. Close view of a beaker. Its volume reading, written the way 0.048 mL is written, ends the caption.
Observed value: 150 mL
